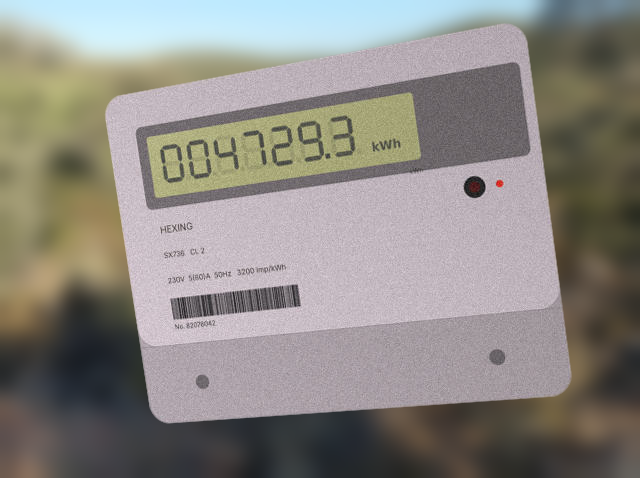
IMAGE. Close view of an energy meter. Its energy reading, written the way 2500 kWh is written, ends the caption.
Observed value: 4729.3 kWh
